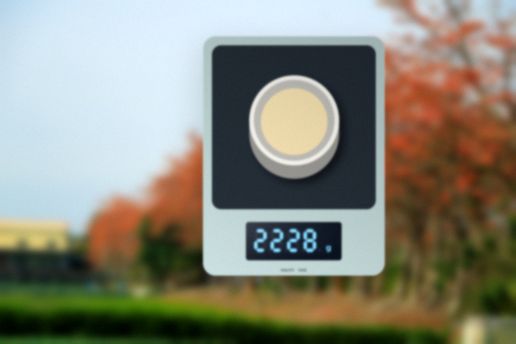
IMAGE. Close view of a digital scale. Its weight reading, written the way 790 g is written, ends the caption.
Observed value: 2228 g
